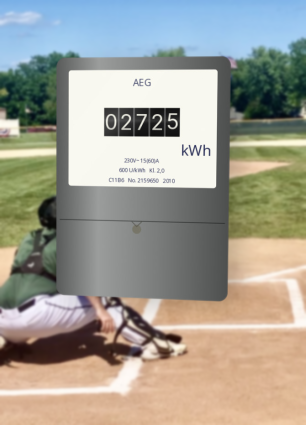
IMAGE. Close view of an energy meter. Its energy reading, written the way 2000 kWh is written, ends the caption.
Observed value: 2725 kWh
